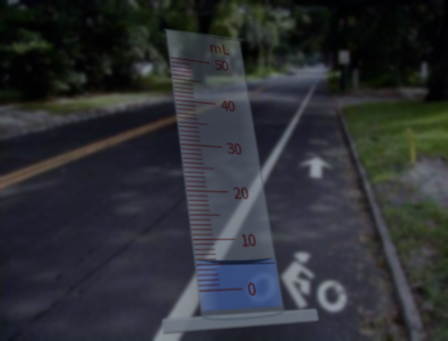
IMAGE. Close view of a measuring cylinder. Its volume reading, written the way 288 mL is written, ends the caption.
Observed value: 5 mL
